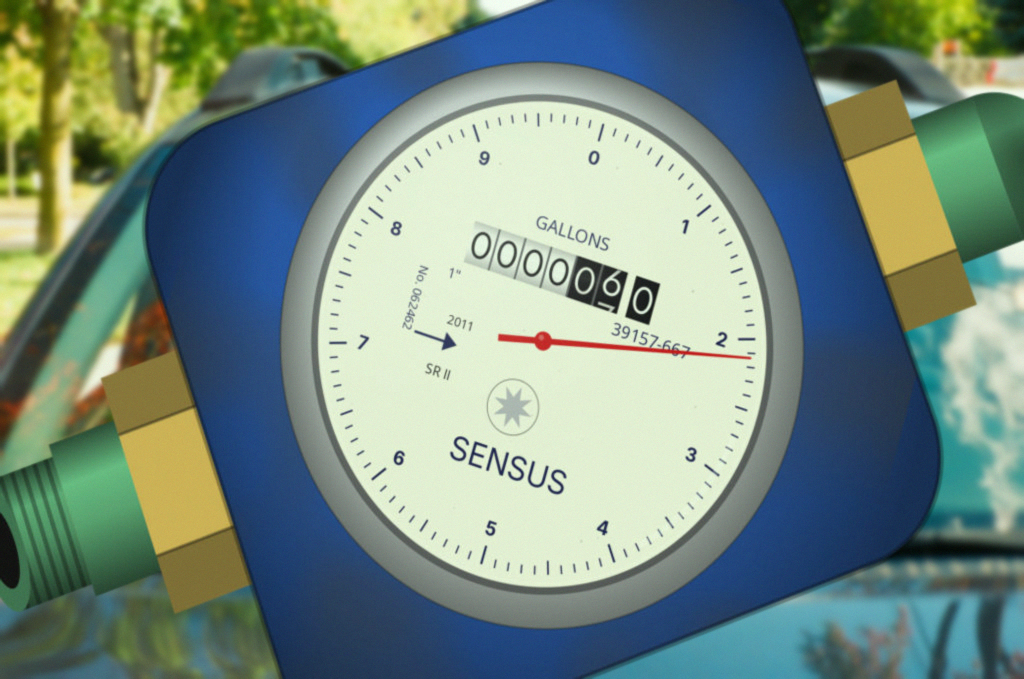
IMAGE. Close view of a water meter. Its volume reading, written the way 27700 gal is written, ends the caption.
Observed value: 62.1 gal
